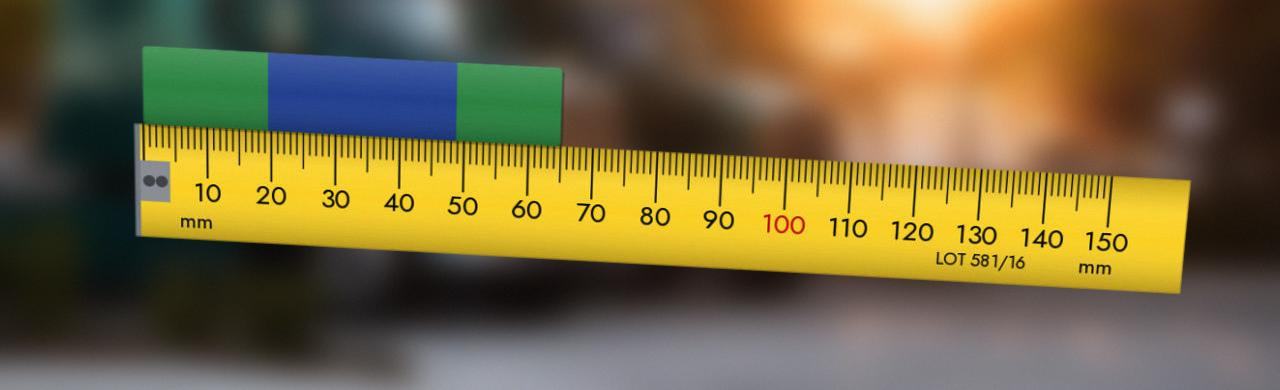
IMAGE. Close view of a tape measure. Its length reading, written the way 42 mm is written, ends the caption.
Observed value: 65 mm
